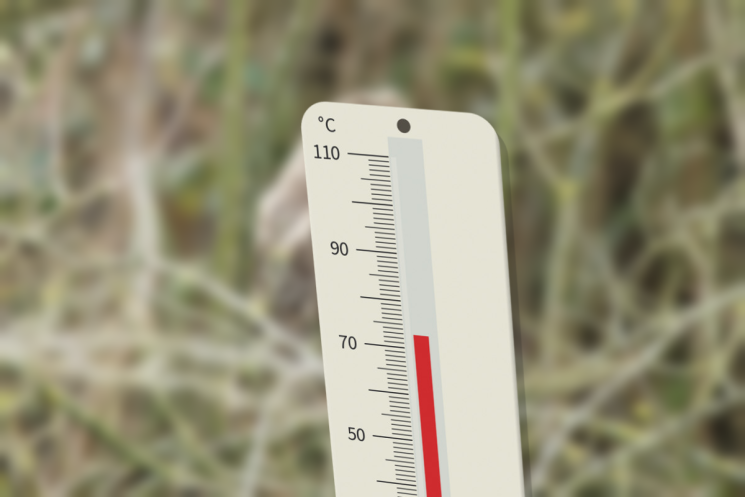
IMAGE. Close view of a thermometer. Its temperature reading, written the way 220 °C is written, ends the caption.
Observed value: 73 °C
